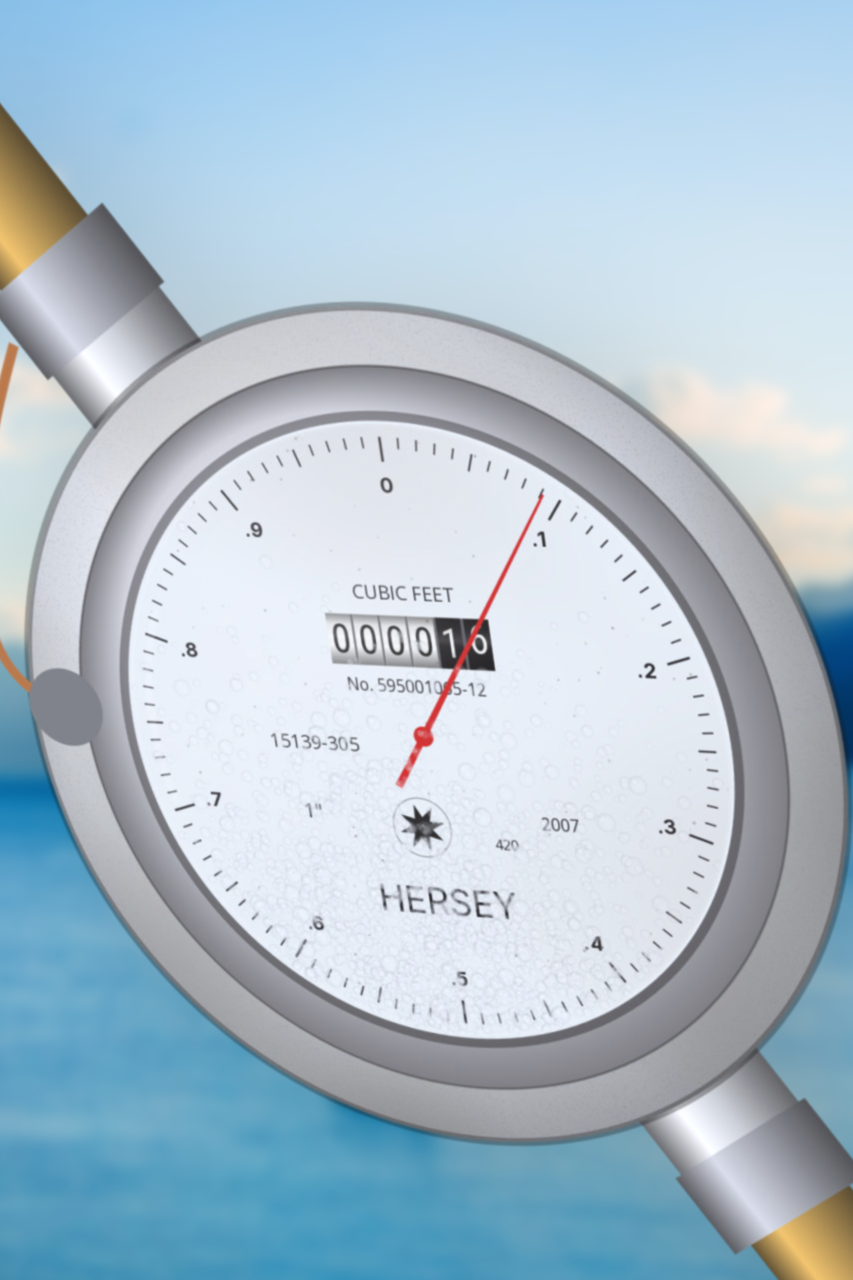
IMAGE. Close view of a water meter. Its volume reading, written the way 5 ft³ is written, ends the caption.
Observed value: 16.09 ft³
